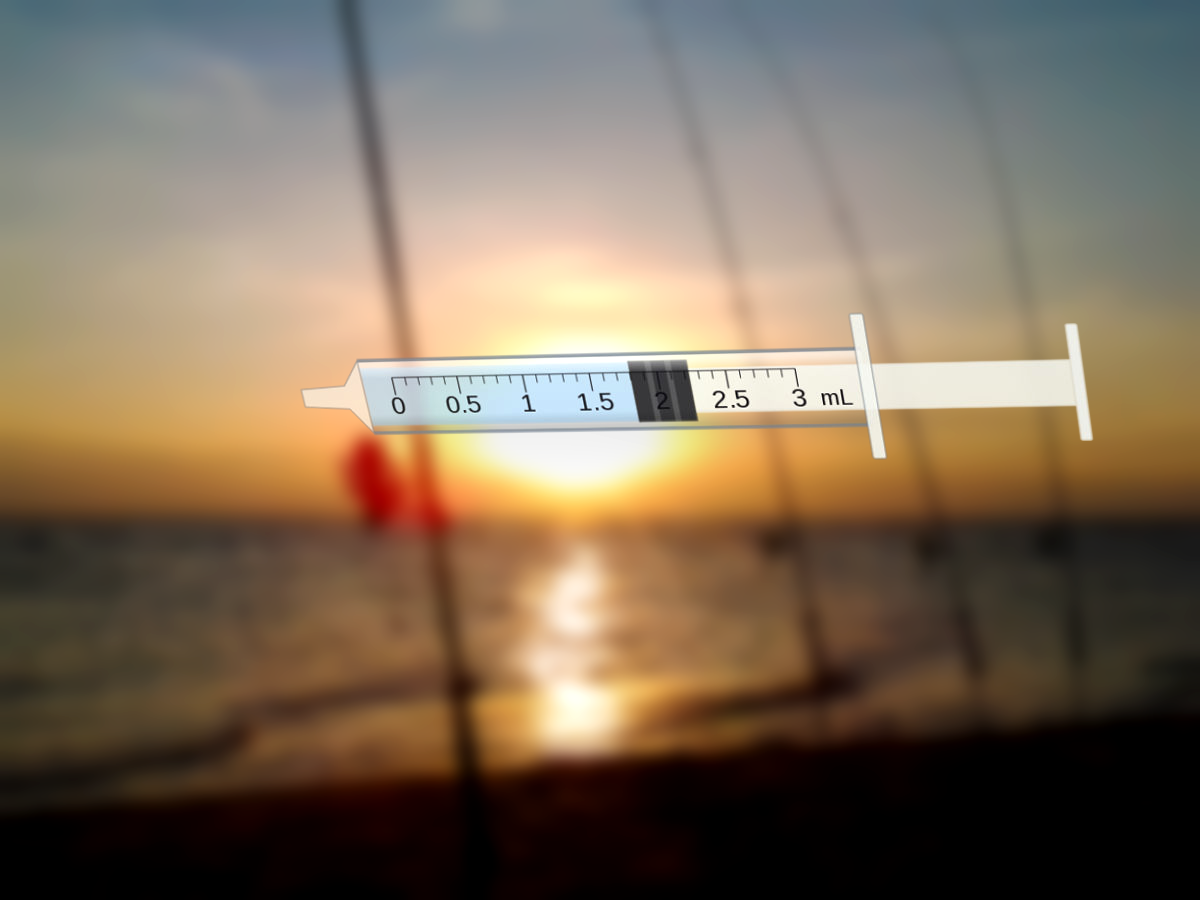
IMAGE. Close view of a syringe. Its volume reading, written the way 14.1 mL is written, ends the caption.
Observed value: 1.8 mL
